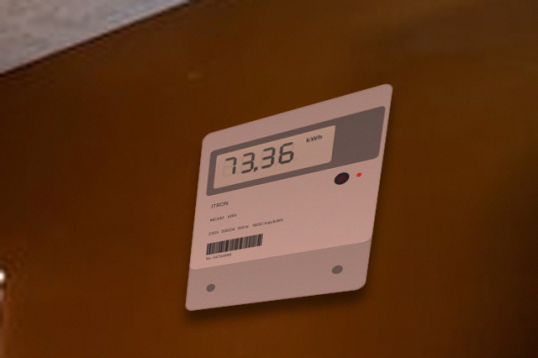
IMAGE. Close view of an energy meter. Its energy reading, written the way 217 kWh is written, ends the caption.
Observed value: 73.36 kWh
